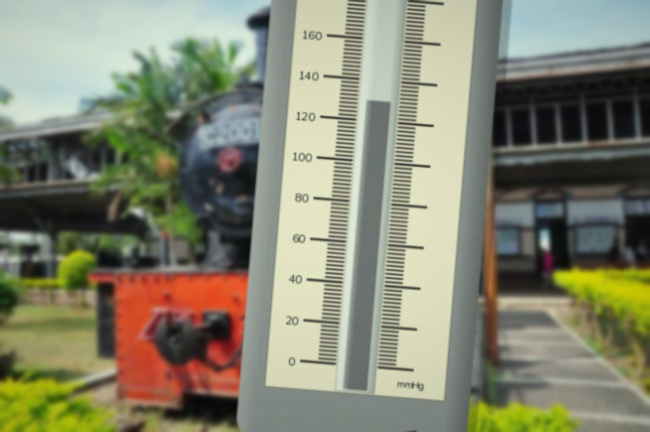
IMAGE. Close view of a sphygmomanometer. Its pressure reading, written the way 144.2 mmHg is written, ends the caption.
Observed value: 130 mmHg
